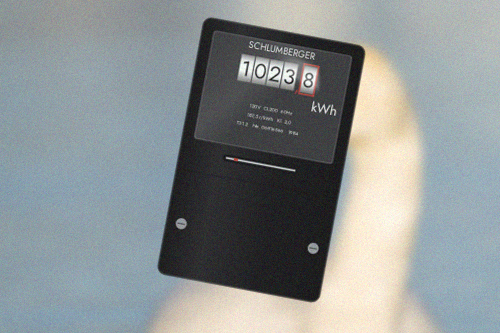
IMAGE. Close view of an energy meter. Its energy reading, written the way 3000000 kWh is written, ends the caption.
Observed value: 1023.8 kWh
